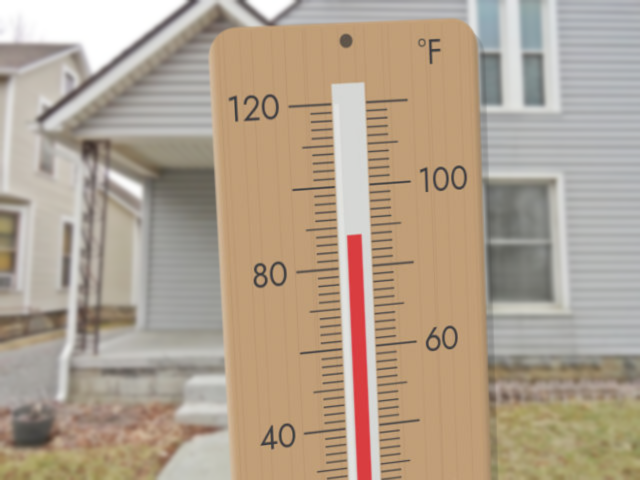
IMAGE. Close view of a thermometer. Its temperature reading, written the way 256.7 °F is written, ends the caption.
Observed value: 88 °F
